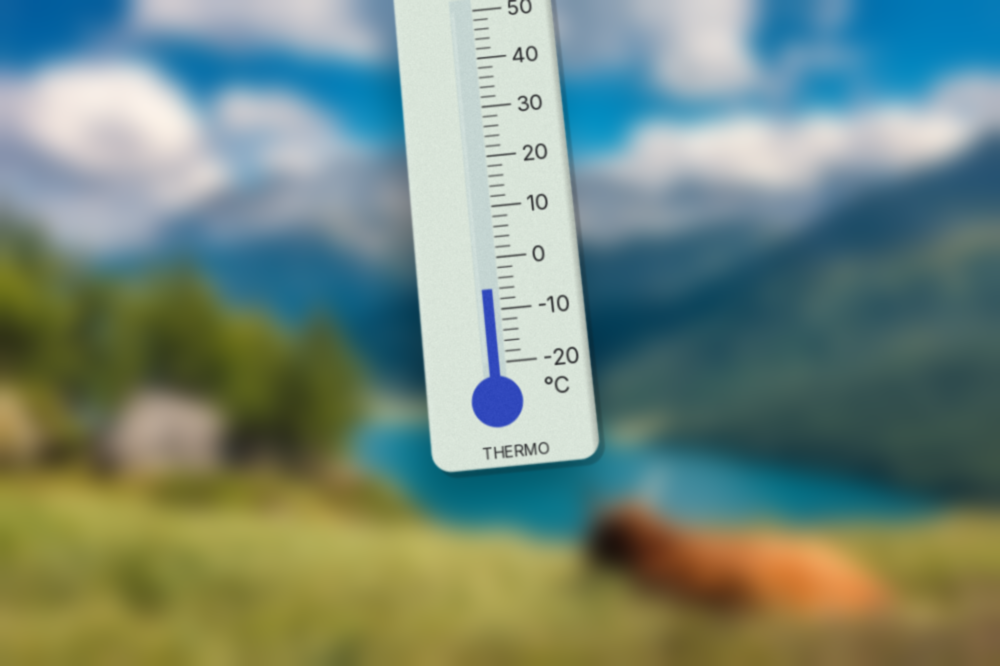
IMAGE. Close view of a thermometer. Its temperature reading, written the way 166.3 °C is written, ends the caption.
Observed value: -6 °C
